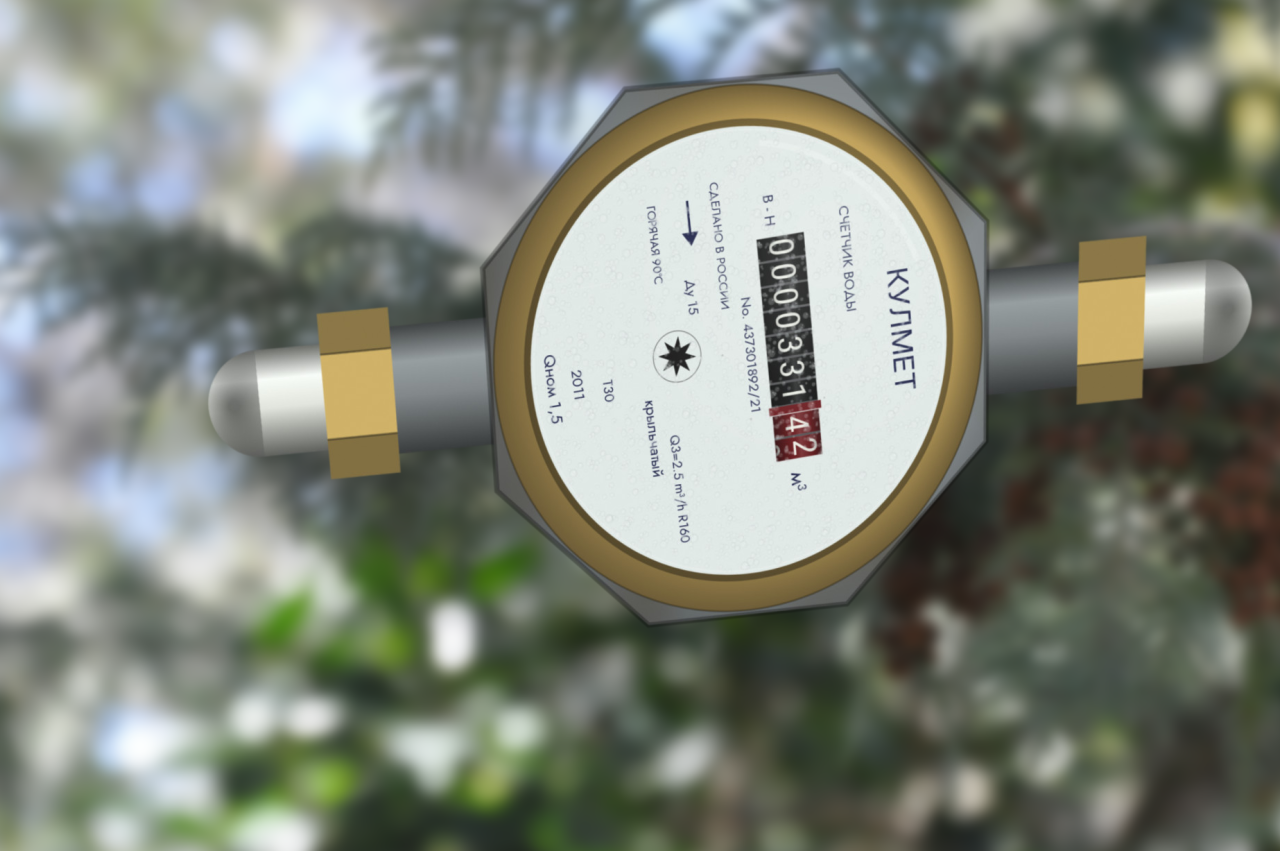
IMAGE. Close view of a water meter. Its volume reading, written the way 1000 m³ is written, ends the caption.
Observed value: 331.42 m³
